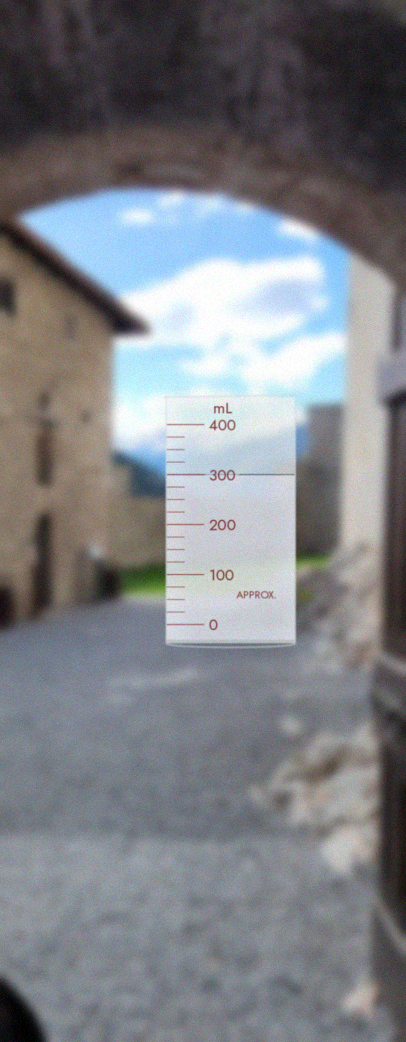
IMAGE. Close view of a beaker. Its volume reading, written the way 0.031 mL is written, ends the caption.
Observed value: 300 mL
